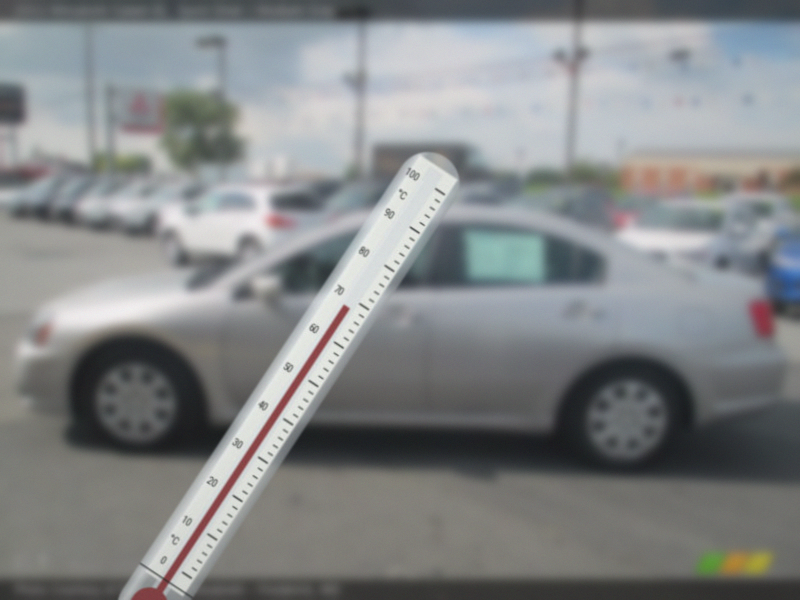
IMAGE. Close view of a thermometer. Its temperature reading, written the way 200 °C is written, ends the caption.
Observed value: 68 °C
